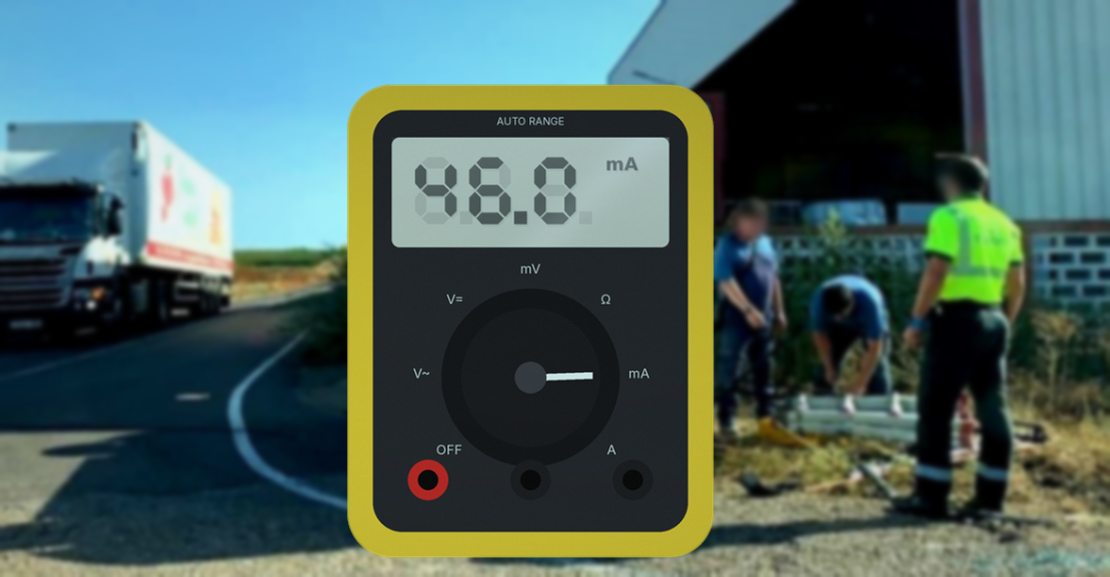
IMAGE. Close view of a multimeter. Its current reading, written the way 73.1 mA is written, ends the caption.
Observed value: 46.0 mA
